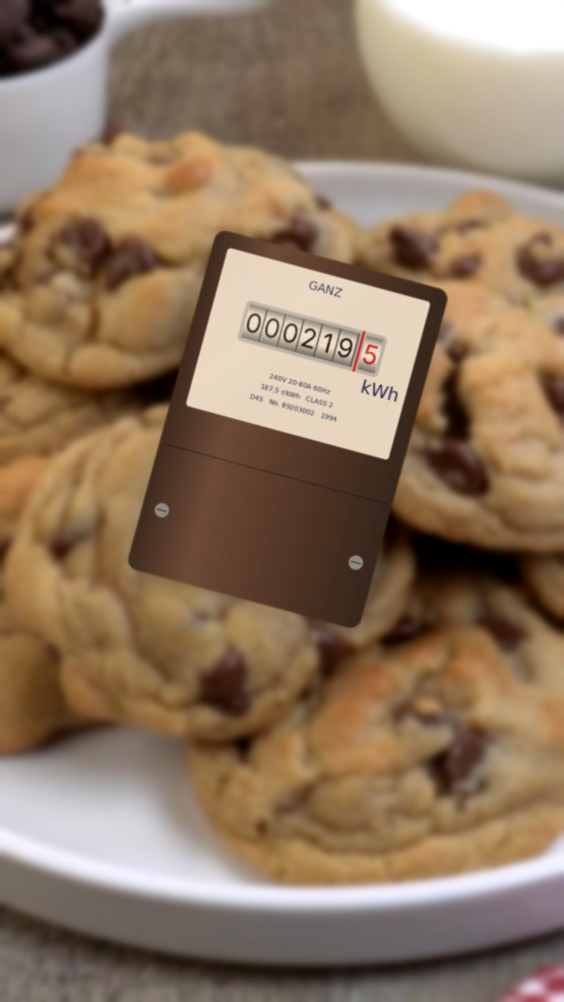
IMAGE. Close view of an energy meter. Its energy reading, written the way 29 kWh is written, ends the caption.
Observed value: 219.5 kWh
